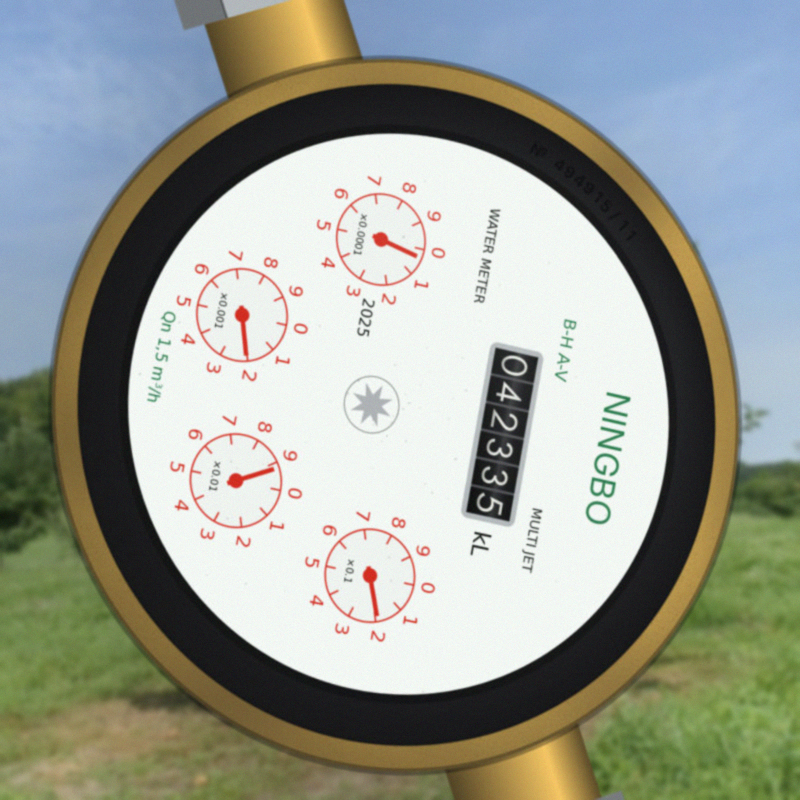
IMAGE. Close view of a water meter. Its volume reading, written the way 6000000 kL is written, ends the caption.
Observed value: 42335.1920 kL
